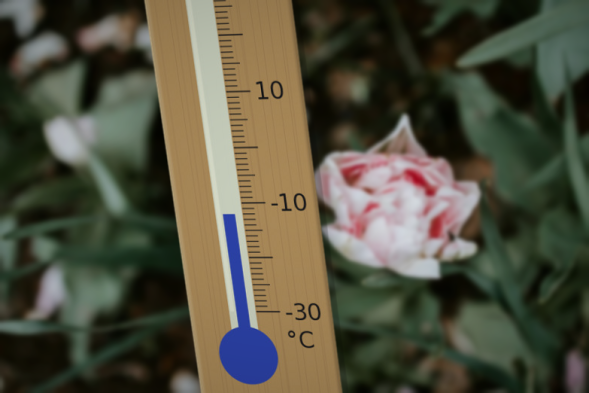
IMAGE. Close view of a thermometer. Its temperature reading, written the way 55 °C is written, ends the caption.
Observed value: -12 °C
